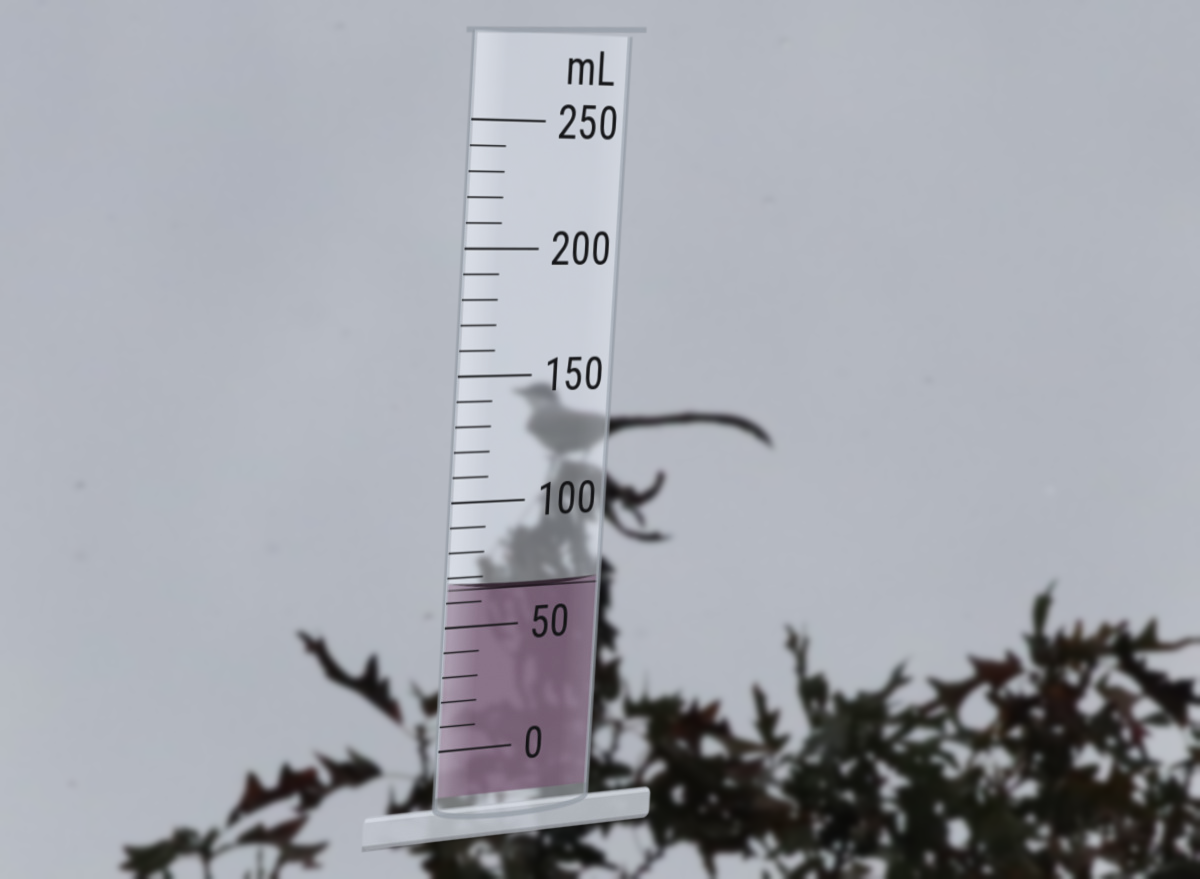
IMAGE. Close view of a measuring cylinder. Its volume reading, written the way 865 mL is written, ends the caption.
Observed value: 65 mL
